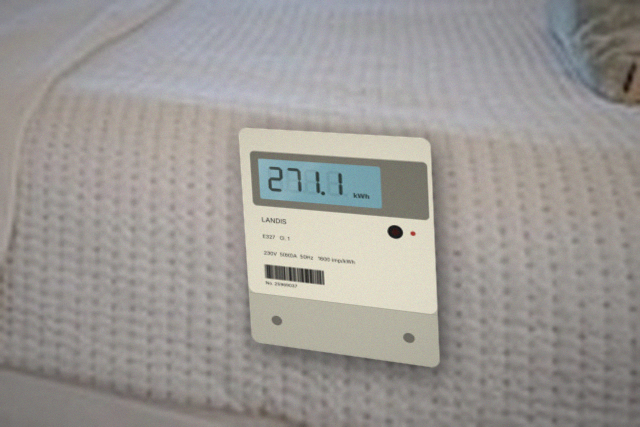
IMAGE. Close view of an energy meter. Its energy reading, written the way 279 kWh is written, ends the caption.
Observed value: 271.1 kWh
